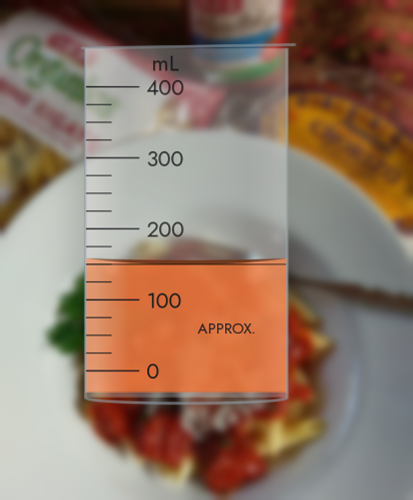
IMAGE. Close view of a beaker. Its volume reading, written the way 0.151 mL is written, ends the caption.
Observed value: 150 mL
